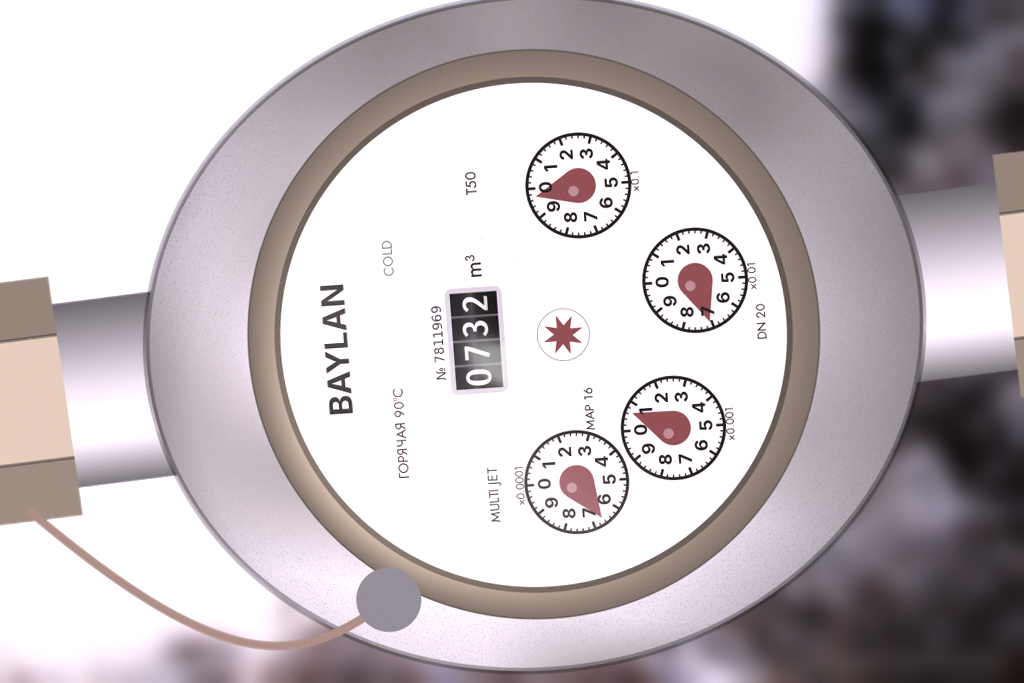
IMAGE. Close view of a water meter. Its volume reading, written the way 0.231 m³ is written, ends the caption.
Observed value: 731.9706 m³
